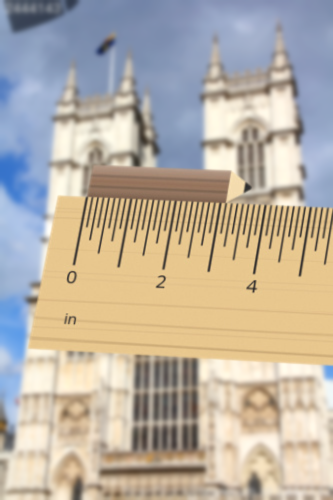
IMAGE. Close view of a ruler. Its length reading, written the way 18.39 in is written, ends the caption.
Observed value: 3.625 in
